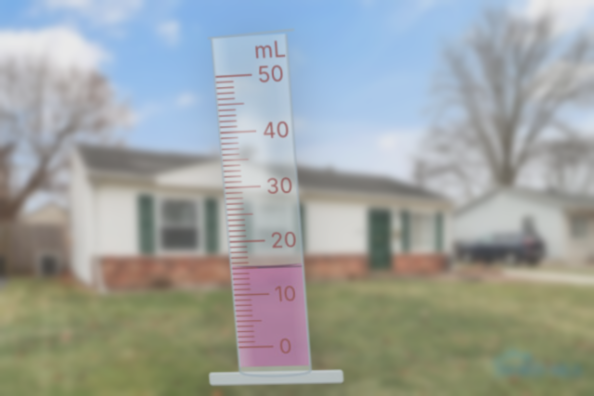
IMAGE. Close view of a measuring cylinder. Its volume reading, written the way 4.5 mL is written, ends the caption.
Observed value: 15 mL
